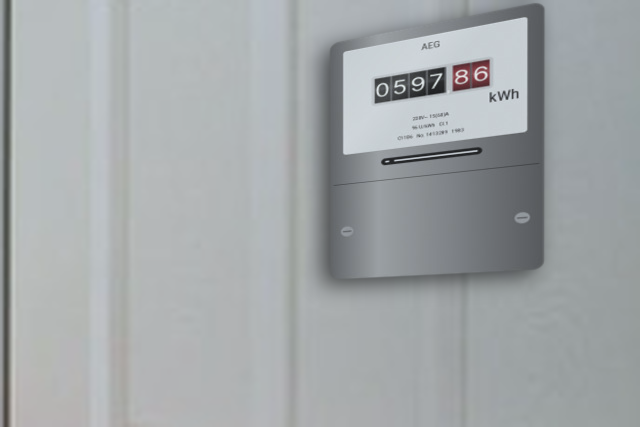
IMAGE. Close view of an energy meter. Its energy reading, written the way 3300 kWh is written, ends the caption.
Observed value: 597.86 kWh
